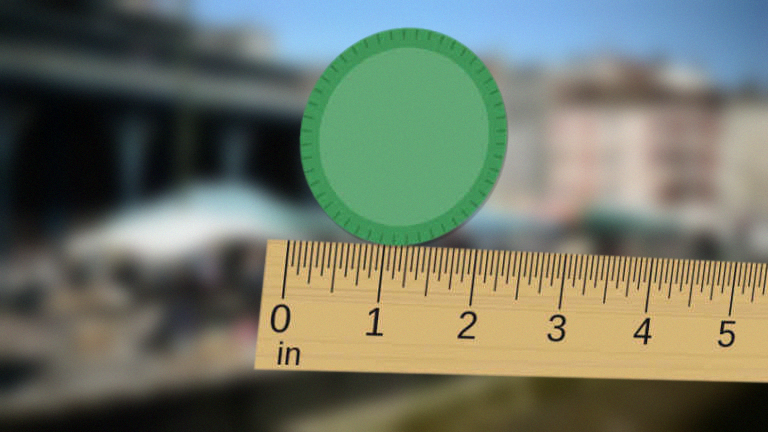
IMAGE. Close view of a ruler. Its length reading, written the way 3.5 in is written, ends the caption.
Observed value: 2.1875 in
